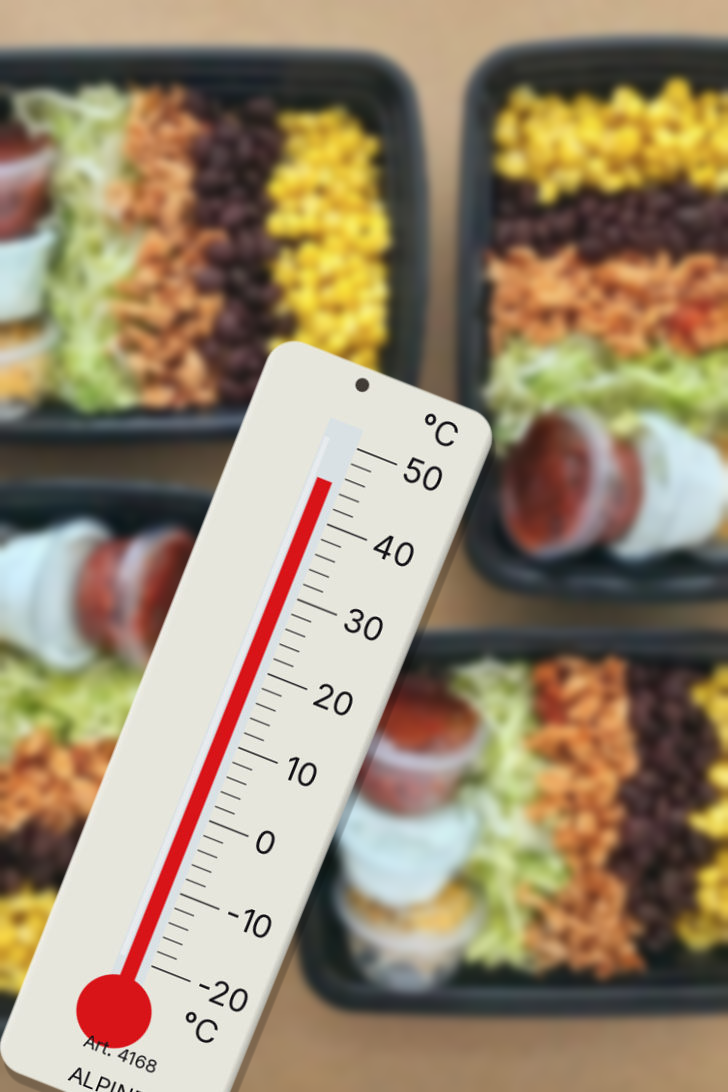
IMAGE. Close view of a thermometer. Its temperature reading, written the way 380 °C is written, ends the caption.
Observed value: 45 °C
